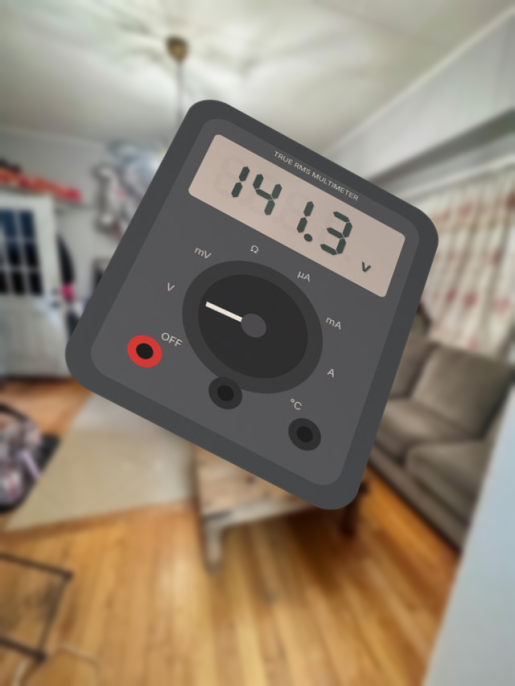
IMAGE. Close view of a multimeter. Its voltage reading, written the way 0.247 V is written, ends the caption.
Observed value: 141.3 V
